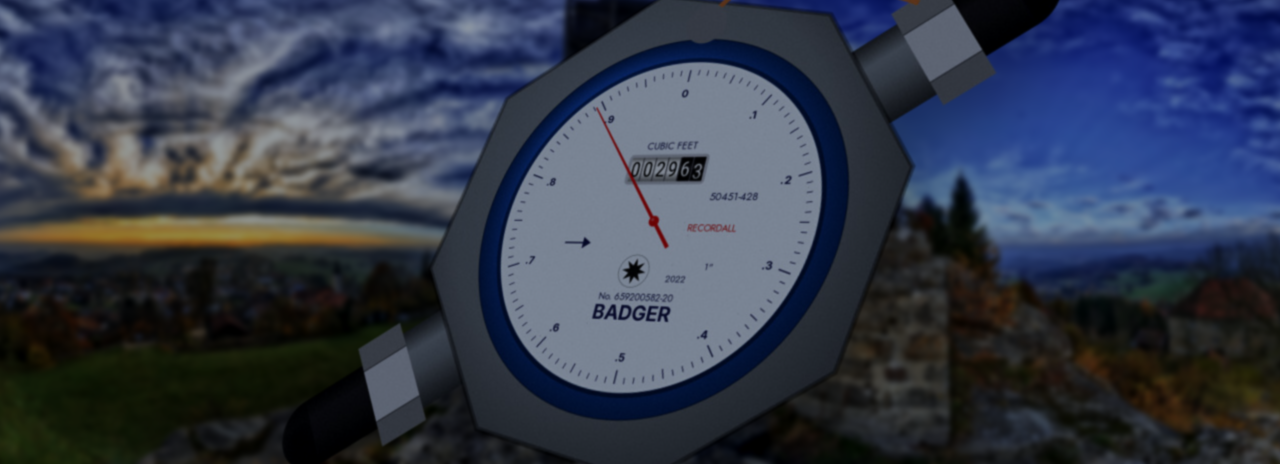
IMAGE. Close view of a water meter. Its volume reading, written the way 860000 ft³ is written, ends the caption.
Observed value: 2962.89 ft³
